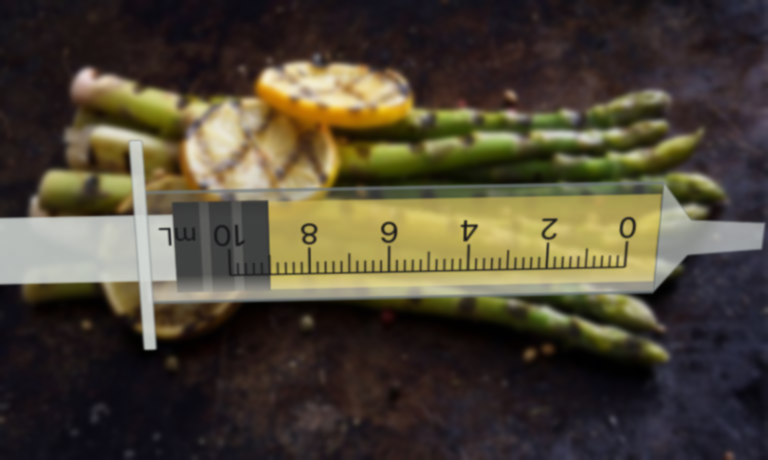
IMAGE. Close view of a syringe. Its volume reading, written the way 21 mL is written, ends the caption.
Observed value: 9 mL
